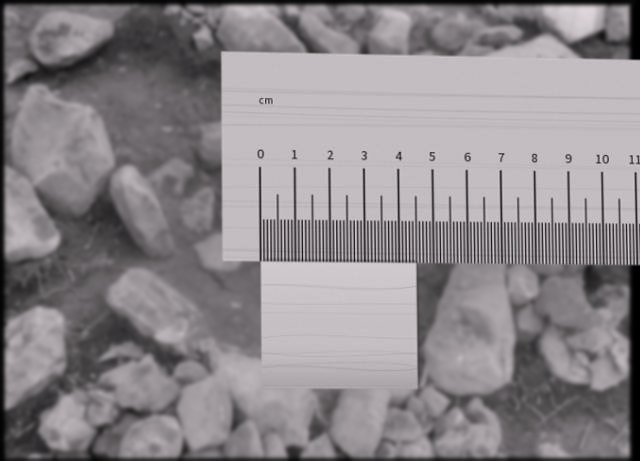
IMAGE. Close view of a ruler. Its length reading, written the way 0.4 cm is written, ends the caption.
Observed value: 4.5 cm
